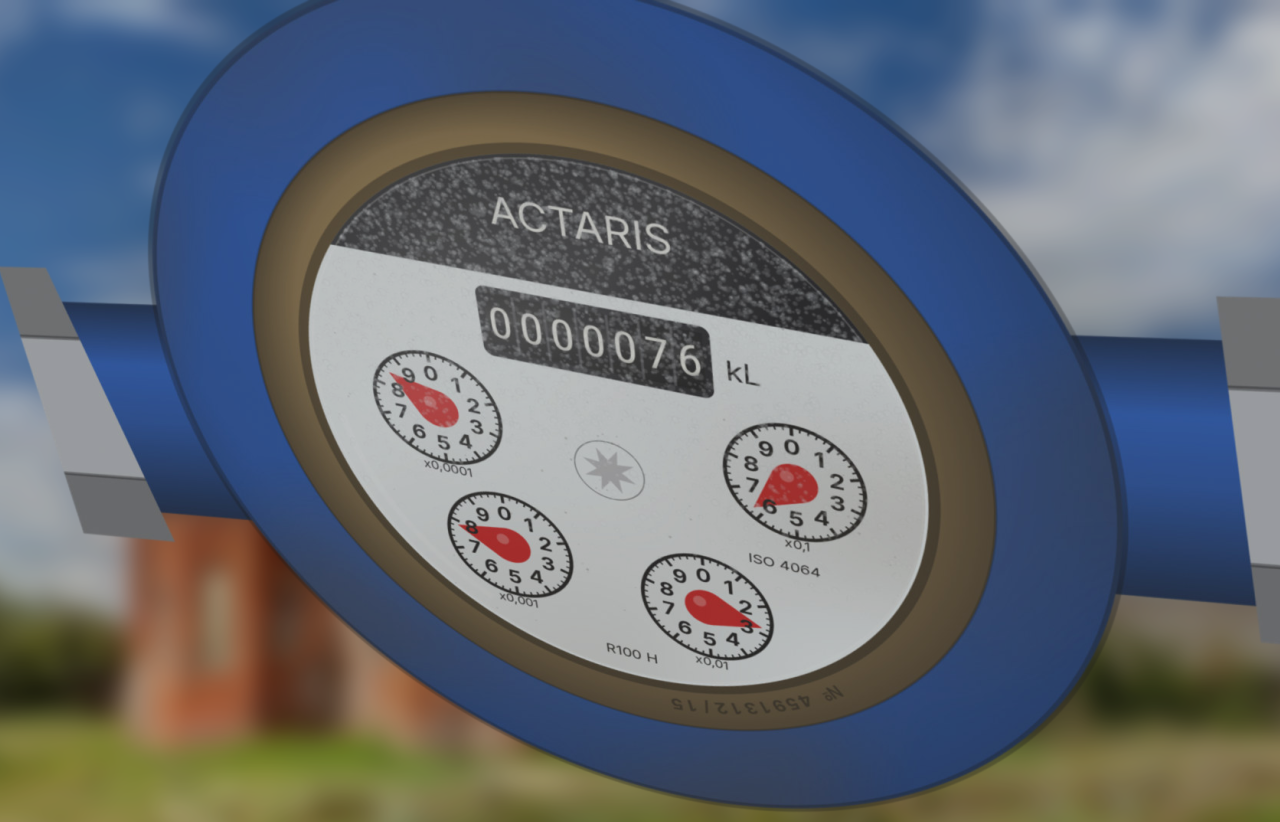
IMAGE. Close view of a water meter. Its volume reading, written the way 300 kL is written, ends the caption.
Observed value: 76.6278 kL
